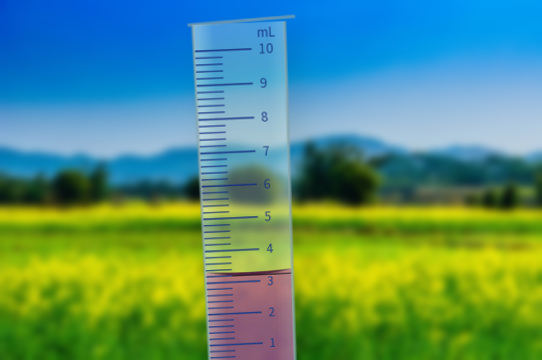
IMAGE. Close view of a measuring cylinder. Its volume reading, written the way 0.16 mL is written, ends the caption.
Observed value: 3.2 mL
